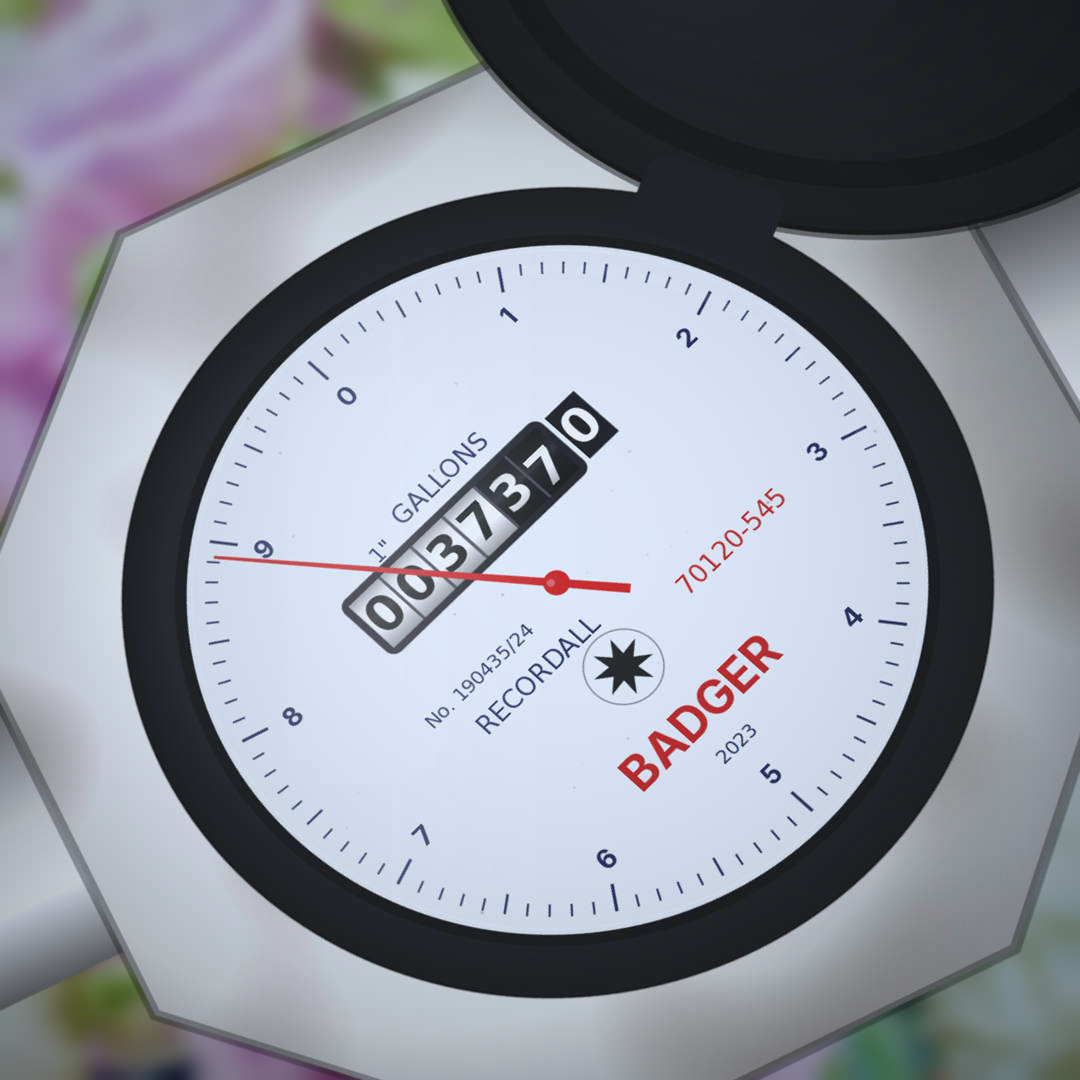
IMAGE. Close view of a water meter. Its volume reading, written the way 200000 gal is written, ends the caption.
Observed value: 37368.9 gal
